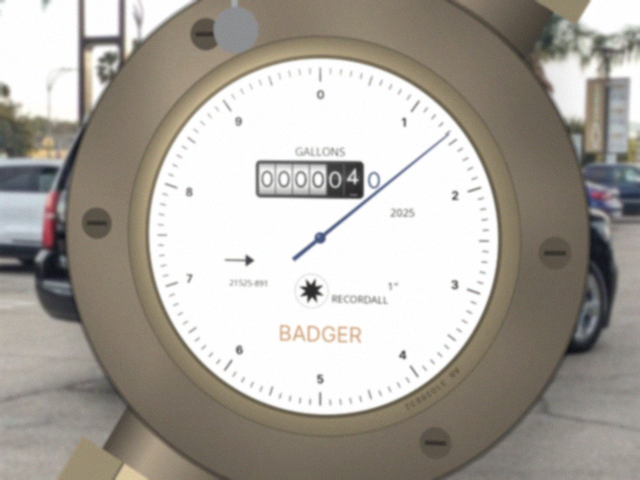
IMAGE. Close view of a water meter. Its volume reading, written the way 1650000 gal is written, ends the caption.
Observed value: 41.4 gal
